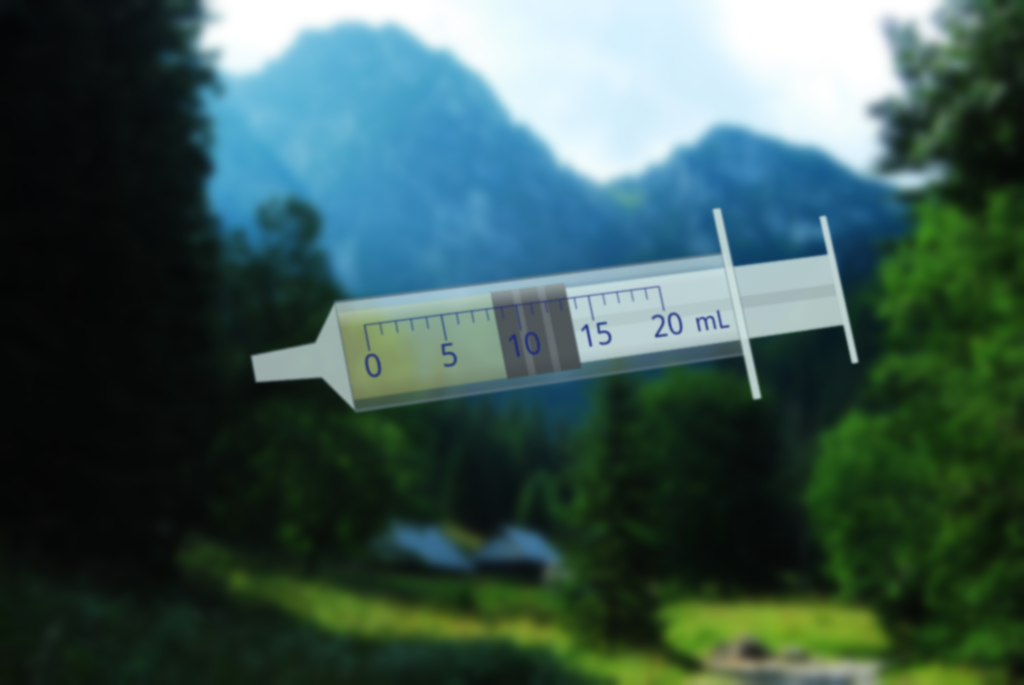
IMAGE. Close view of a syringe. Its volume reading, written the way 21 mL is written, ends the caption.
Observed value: 8.5 mL
